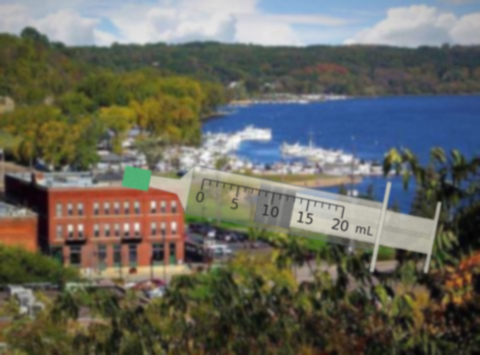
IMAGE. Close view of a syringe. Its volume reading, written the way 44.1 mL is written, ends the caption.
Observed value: 8 mL
